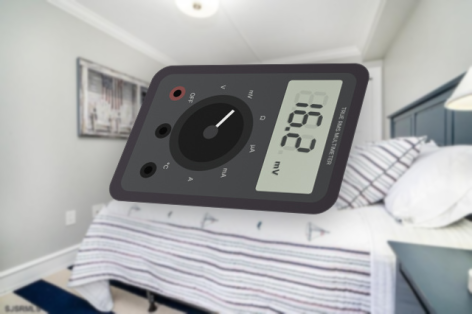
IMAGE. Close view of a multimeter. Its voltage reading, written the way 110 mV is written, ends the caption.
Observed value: 16.2 mV
